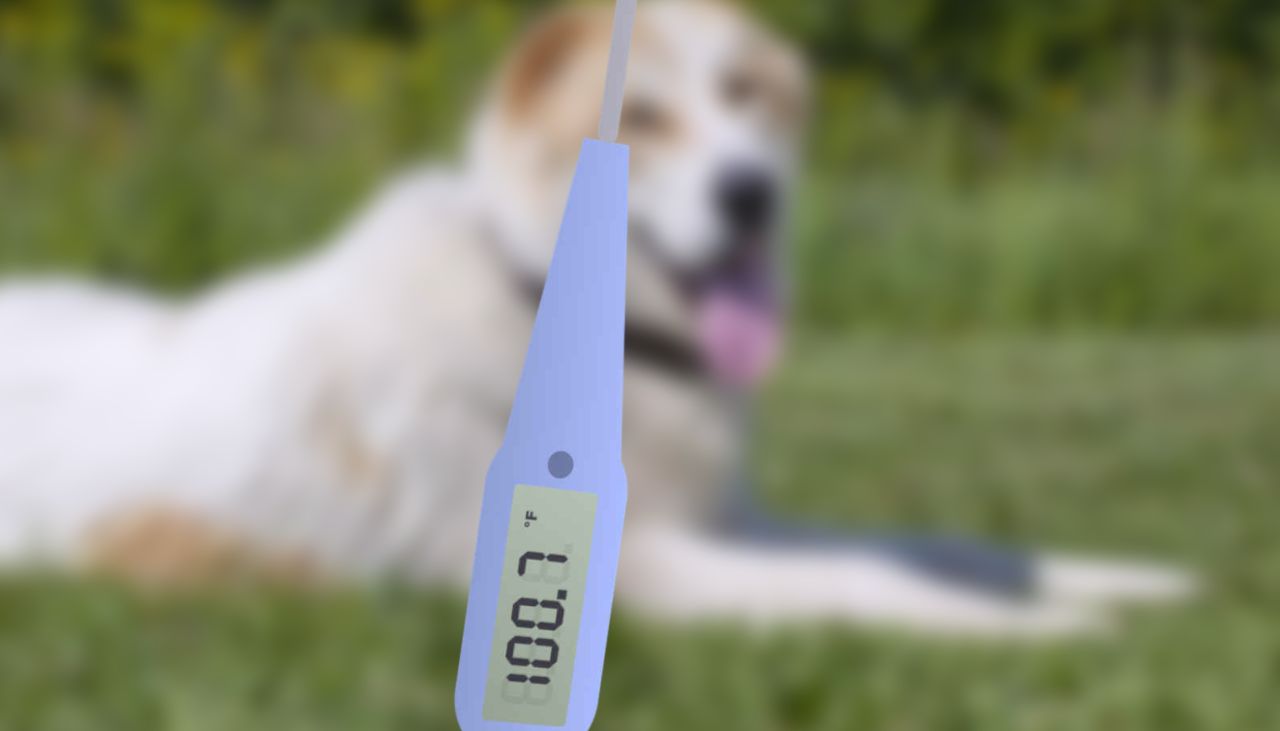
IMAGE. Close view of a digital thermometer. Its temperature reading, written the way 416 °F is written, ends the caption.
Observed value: 100.7 °F
